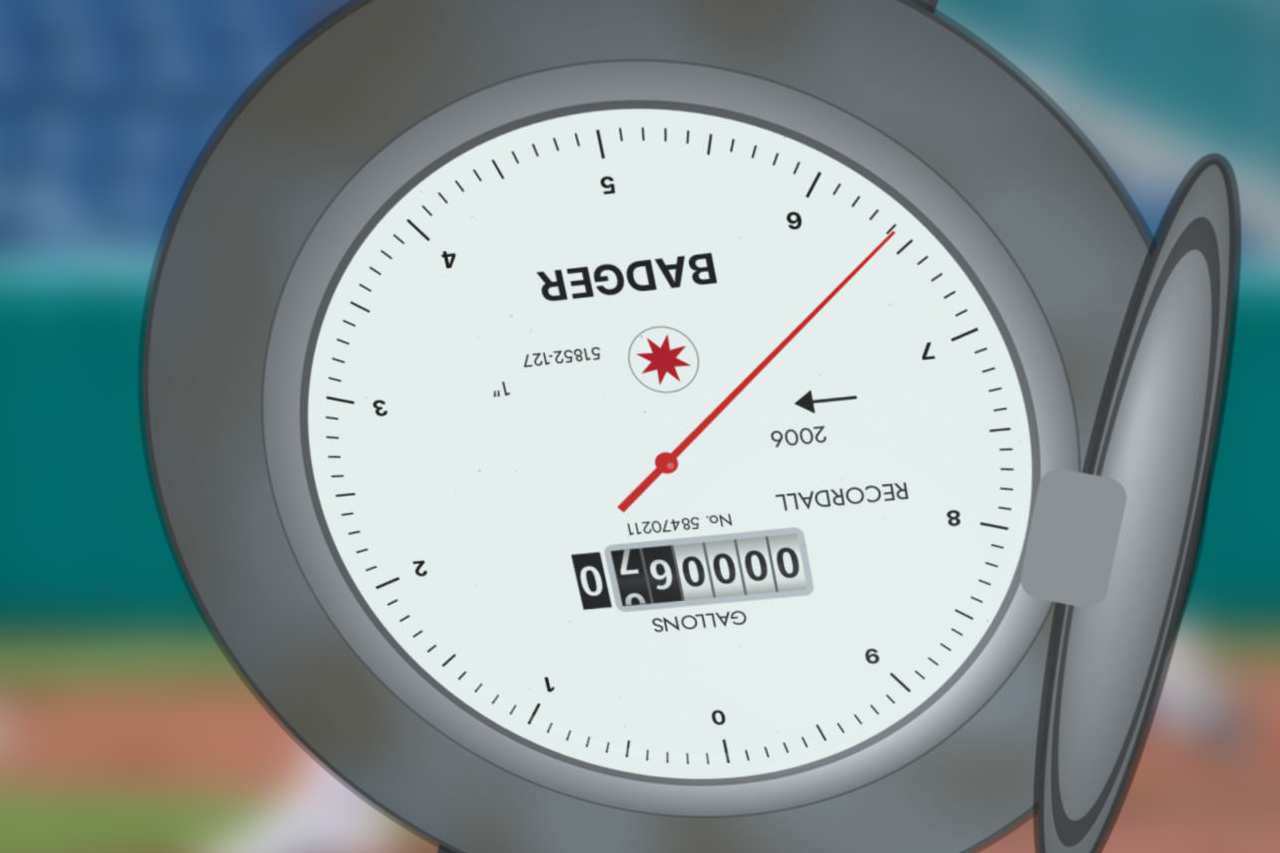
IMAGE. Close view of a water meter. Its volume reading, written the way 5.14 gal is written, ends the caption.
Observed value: 666.4 gal
